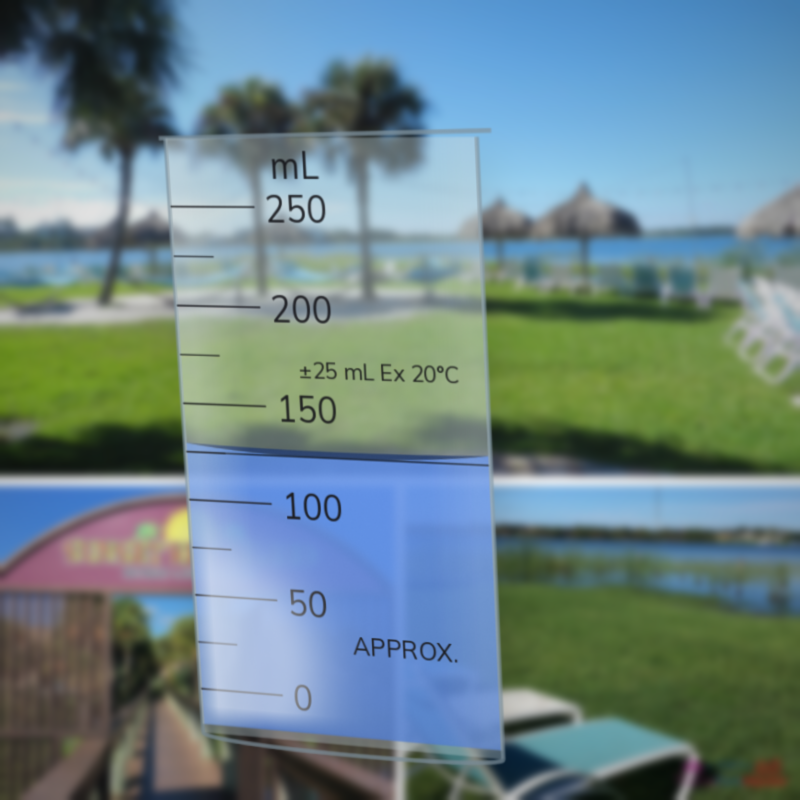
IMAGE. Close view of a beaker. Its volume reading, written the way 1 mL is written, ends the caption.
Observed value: 125 mL
